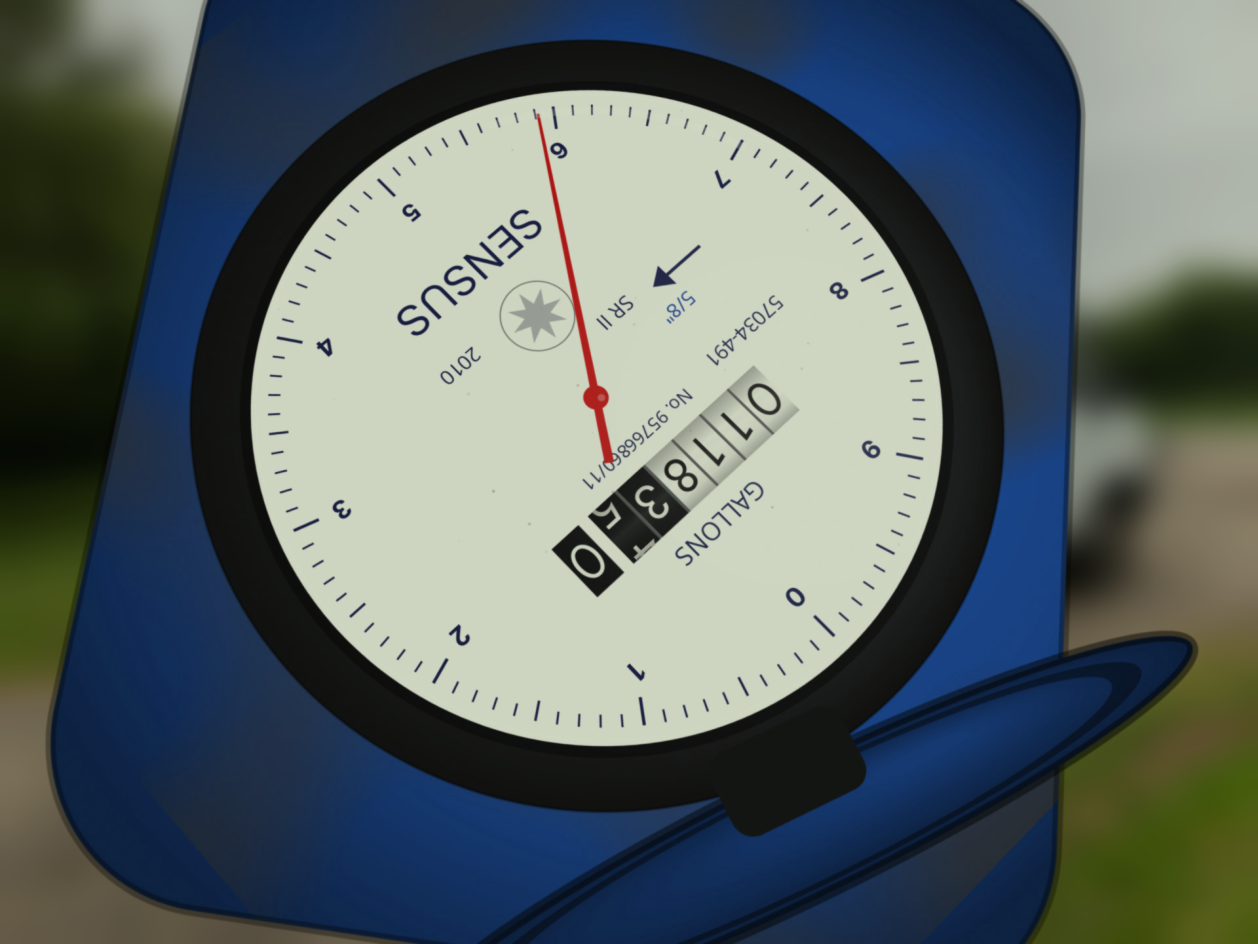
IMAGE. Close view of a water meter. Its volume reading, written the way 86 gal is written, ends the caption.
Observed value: 118345.9 gal
